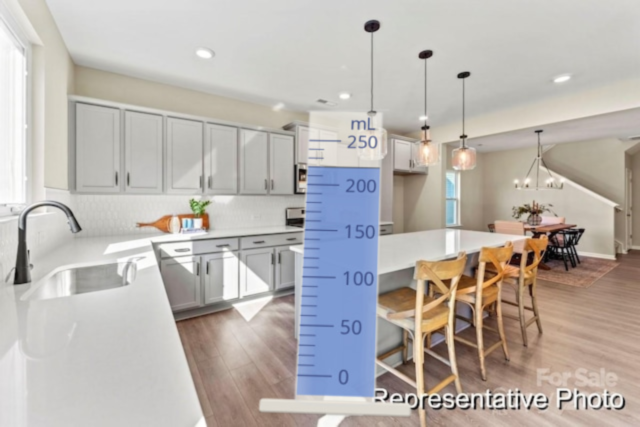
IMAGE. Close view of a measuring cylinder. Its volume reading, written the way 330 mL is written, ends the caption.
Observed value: 220 mL
